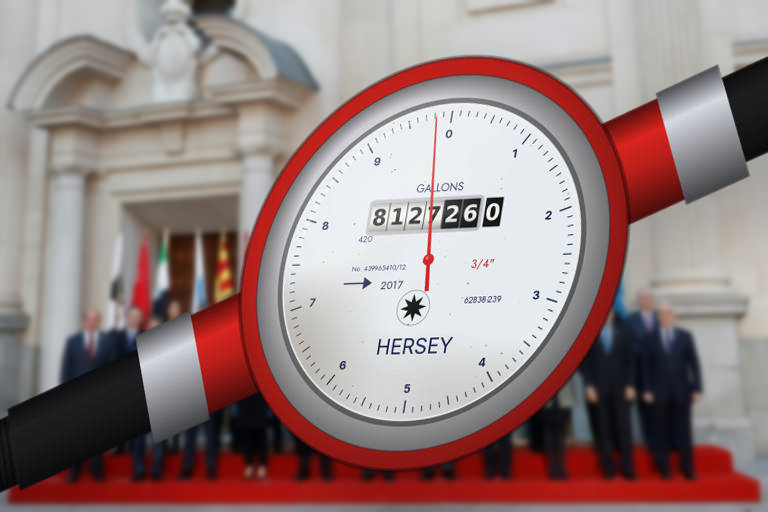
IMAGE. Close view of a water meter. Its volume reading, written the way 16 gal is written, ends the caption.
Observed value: 8127259.8 gal
